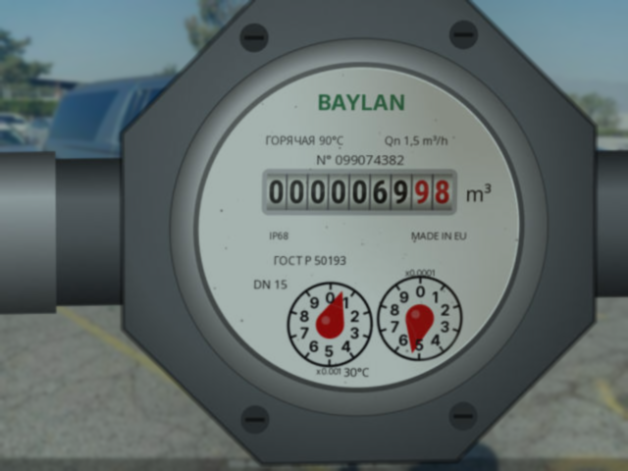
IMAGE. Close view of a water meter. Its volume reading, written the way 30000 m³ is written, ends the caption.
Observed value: 69.9805 m³
